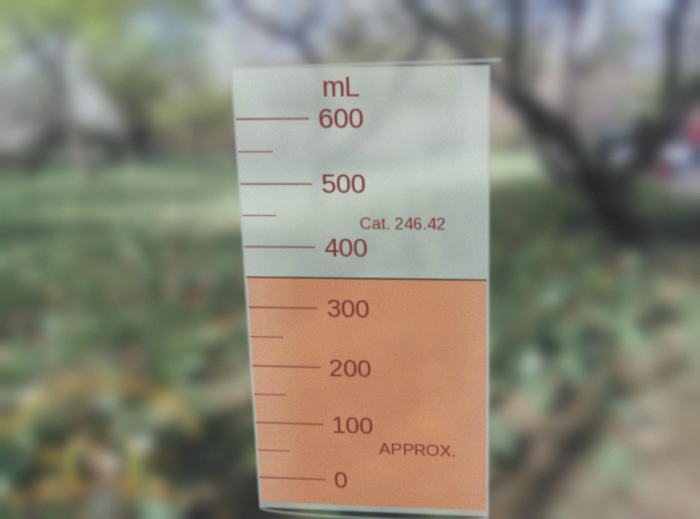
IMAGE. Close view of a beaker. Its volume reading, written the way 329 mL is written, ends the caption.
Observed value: 350 mL
